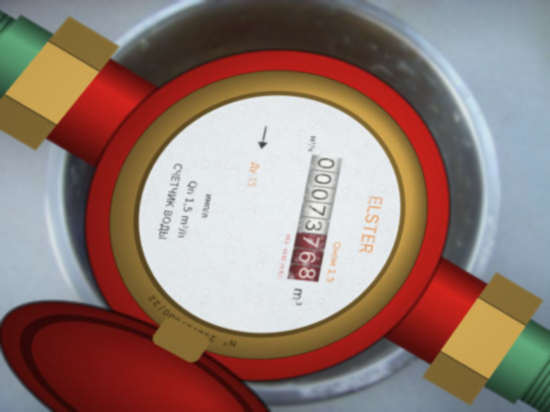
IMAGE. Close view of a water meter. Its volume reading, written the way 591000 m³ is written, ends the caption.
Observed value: 73.768 m³
